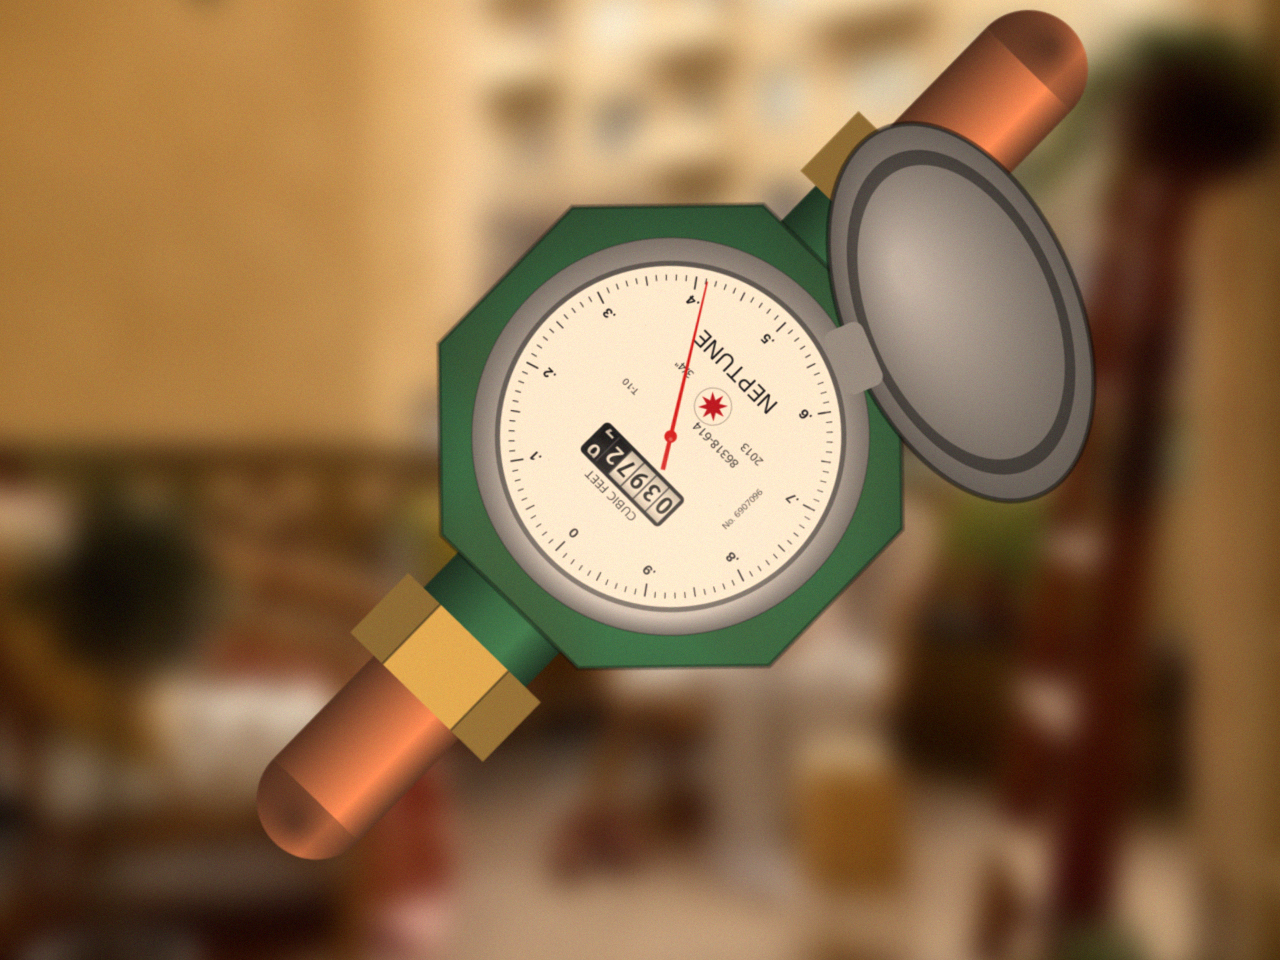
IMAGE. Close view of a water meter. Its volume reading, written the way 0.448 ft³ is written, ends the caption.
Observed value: 39726.41 ft³
